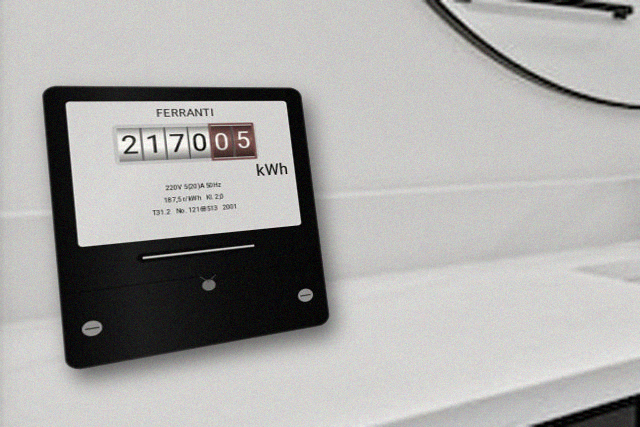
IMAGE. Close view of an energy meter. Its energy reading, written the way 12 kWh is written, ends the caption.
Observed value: 2170.05 kWh
